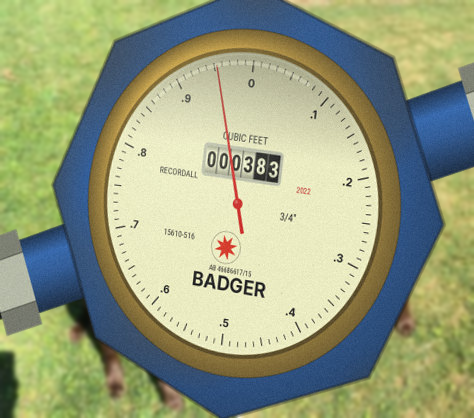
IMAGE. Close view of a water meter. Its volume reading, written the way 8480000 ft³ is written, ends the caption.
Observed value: 382.95 ft³
